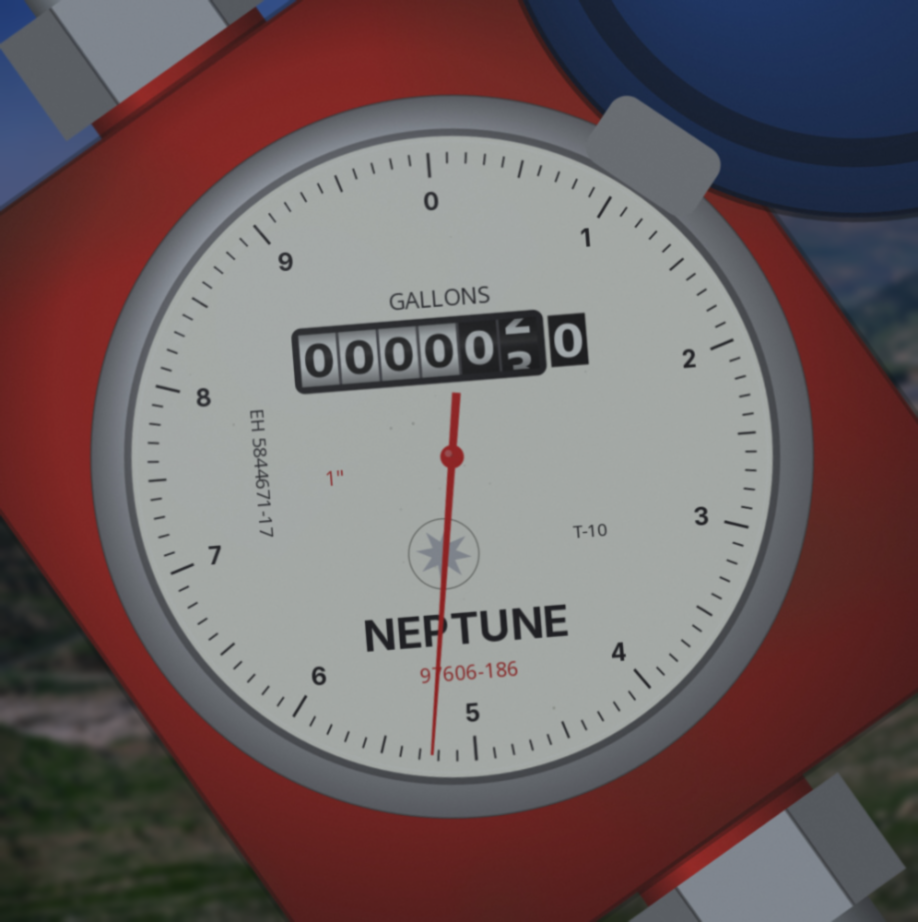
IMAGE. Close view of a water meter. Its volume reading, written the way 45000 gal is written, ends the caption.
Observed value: 25.2 gal
